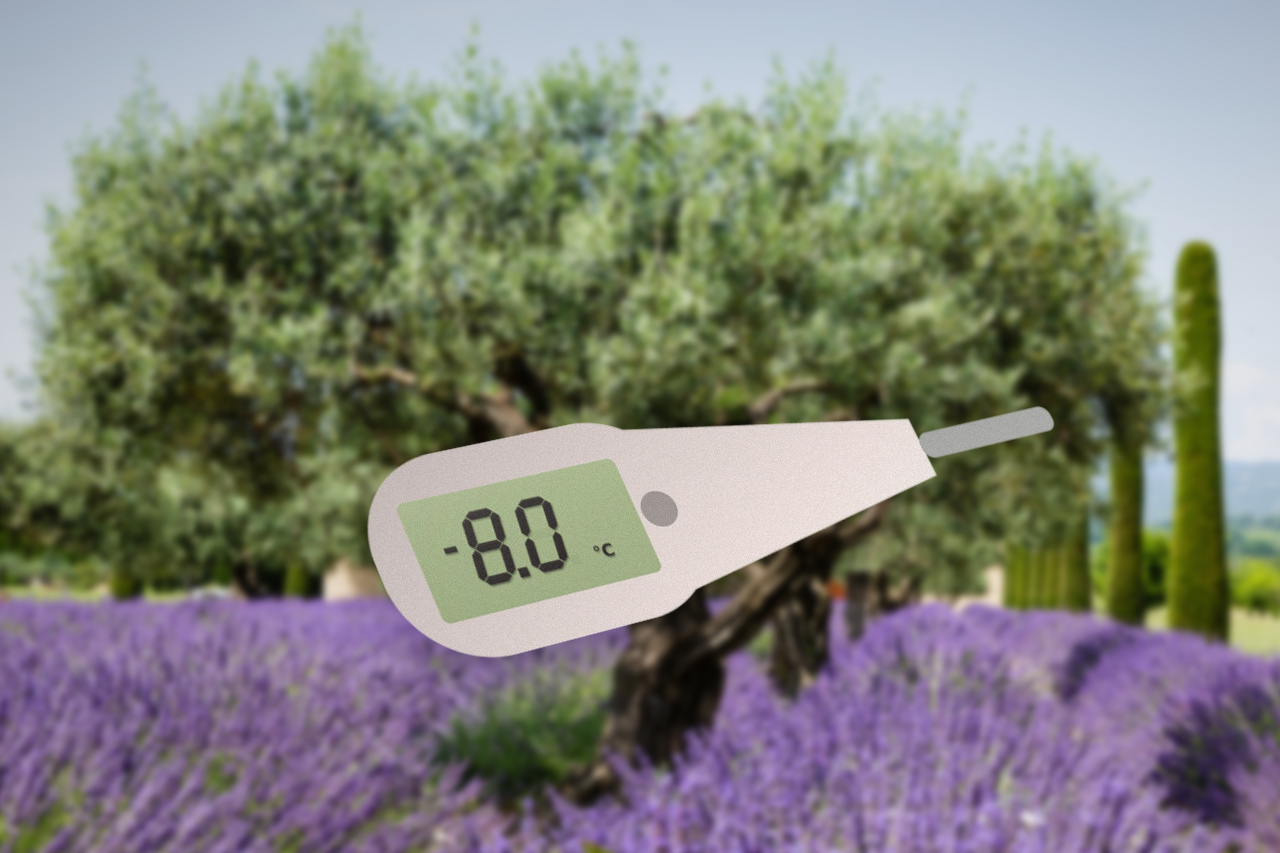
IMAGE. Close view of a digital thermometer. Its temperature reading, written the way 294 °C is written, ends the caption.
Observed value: -8.0 °C
